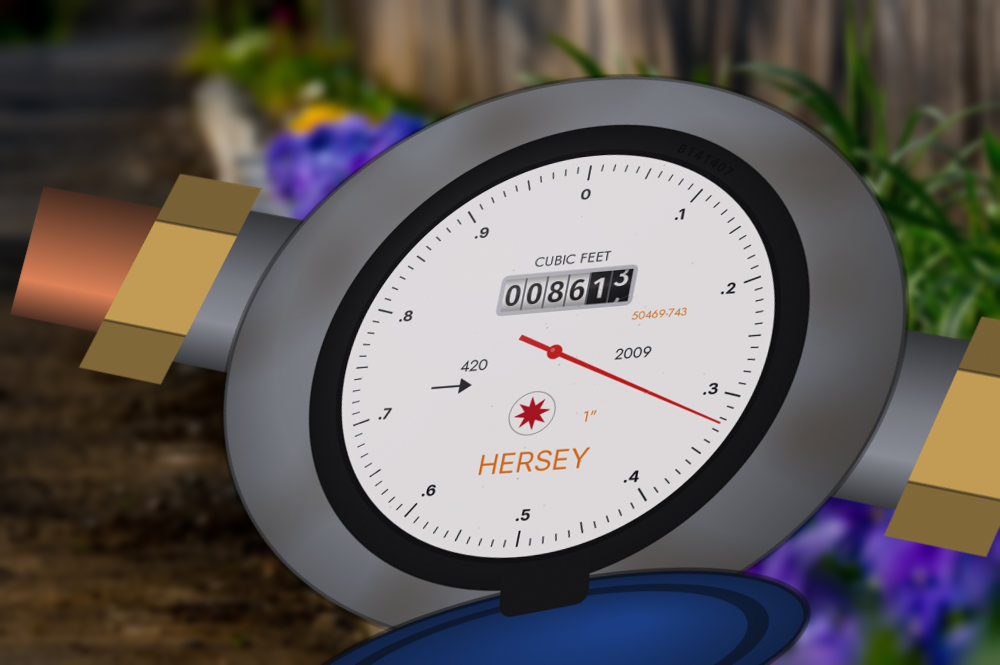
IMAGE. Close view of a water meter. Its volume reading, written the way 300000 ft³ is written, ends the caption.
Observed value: 8613.32 ft³
